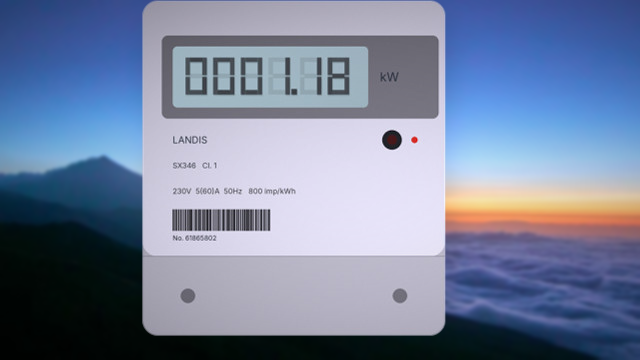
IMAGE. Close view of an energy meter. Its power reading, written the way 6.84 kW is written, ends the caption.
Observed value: 1.18 kW
